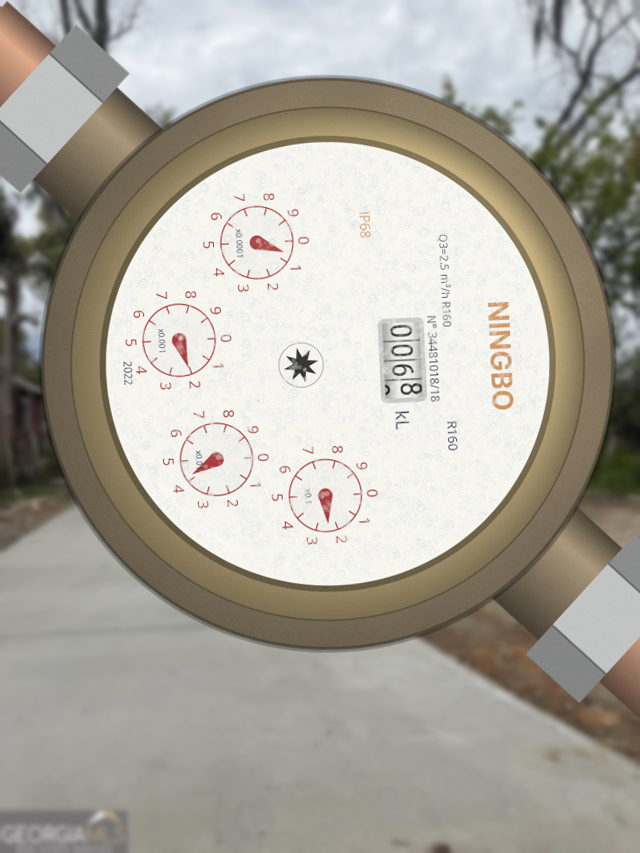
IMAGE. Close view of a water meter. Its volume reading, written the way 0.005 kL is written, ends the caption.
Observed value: 68.2420 kL
